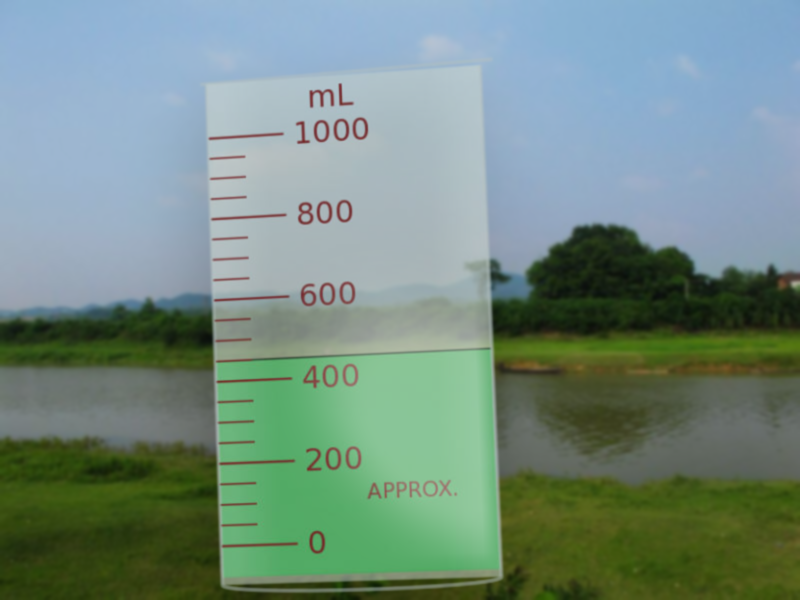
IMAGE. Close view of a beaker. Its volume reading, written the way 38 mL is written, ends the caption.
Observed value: 450 mL
